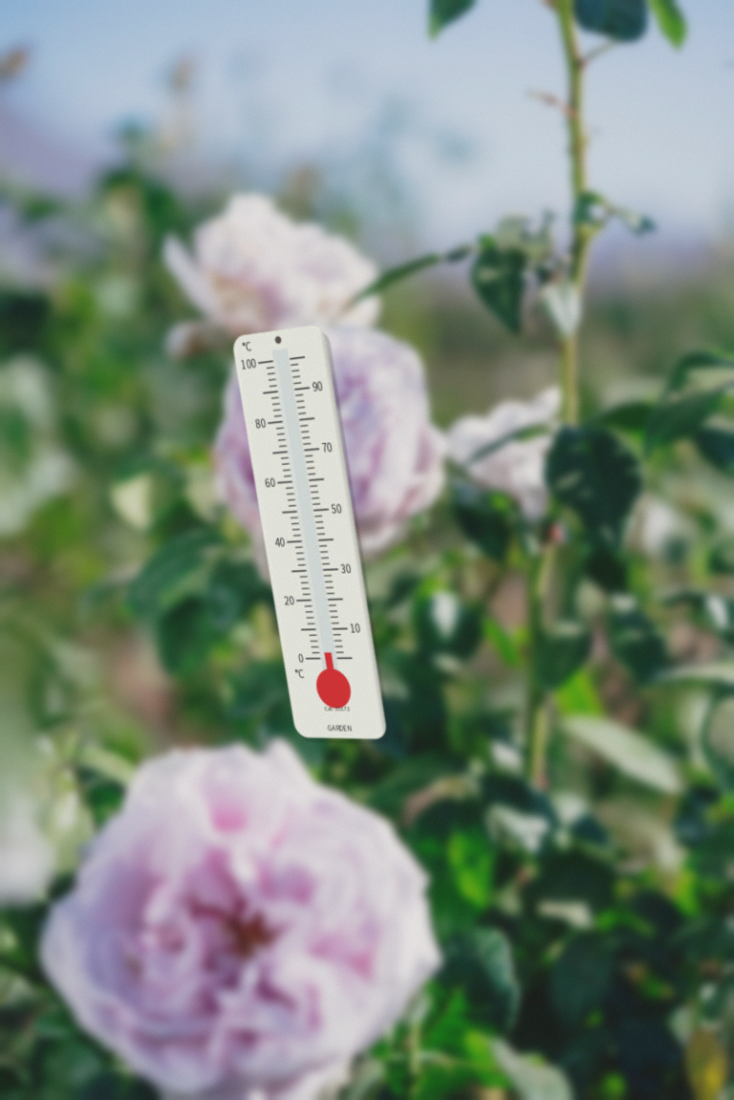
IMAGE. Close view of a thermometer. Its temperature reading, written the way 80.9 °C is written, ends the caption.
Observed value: 2 °C
